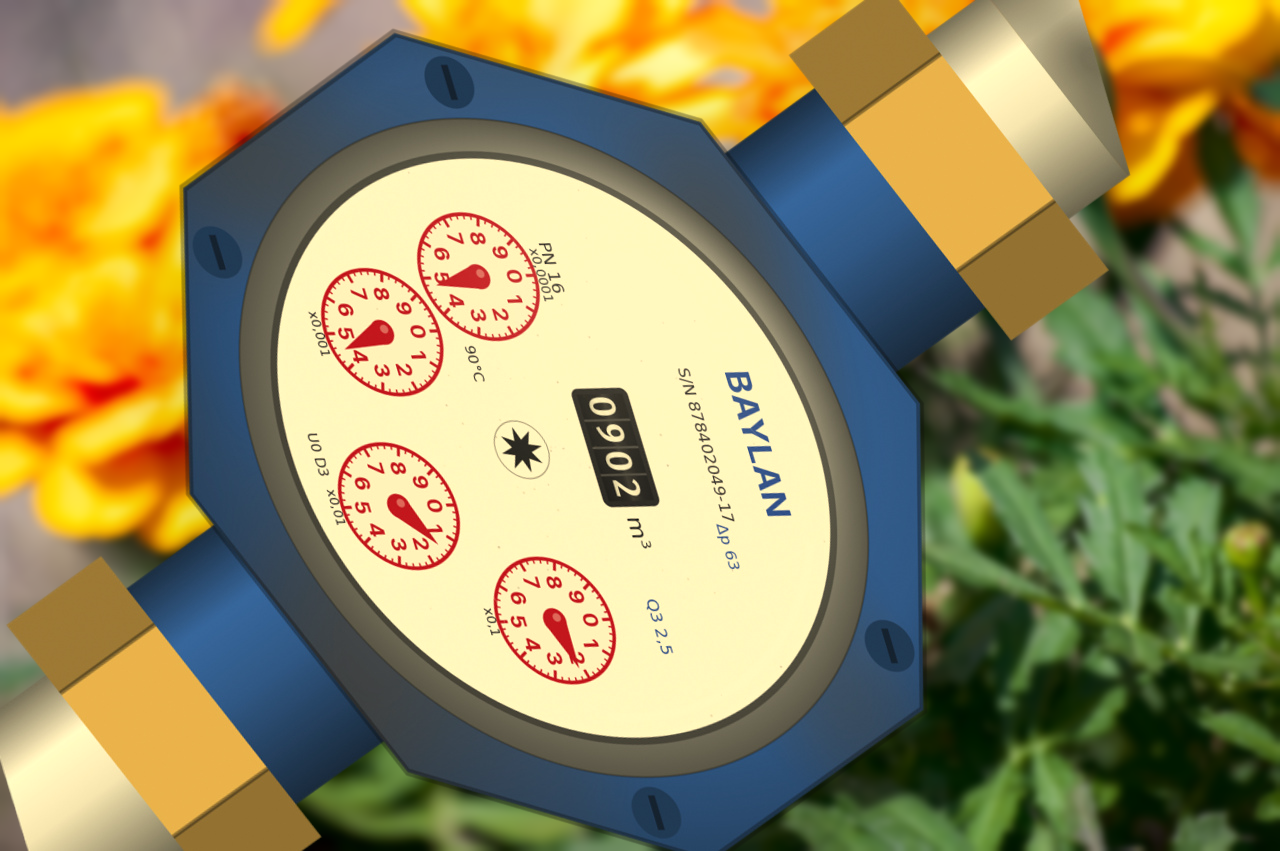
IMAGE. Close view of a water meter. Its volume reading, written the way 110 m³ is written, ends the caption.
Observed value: 902.2144 m³
